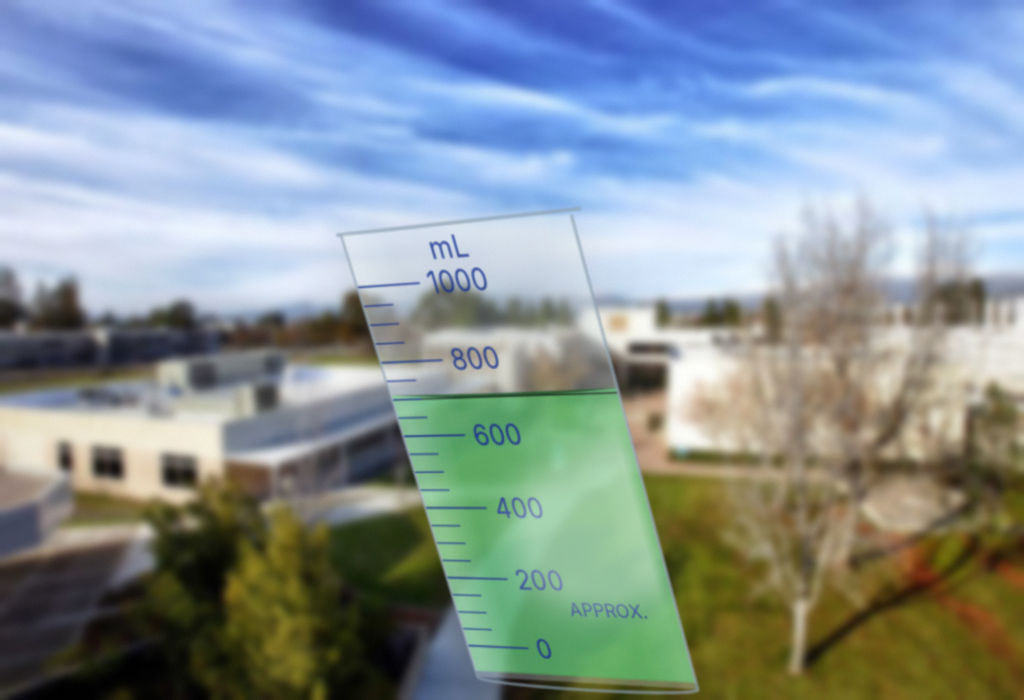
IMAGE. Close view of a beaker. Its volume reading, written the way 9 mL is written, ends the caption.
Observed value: 700 mL
